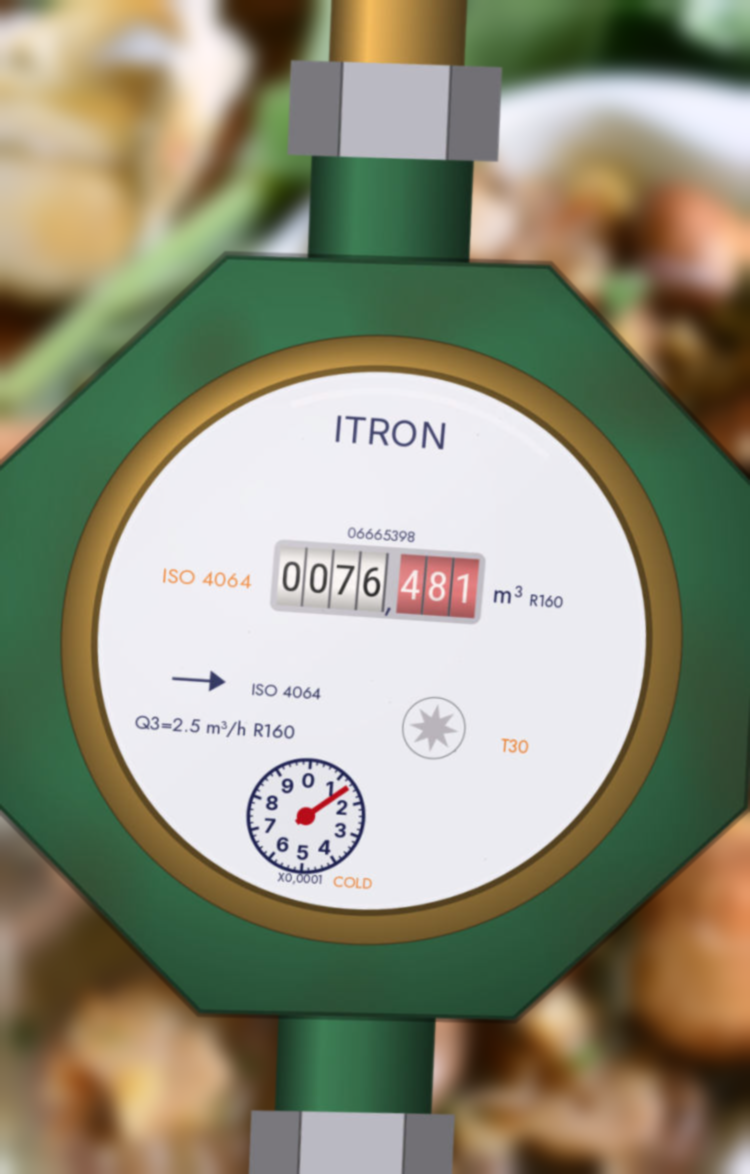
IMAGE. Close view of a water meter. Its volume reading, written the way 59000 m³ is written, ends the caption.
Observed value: 76.4811 m³
